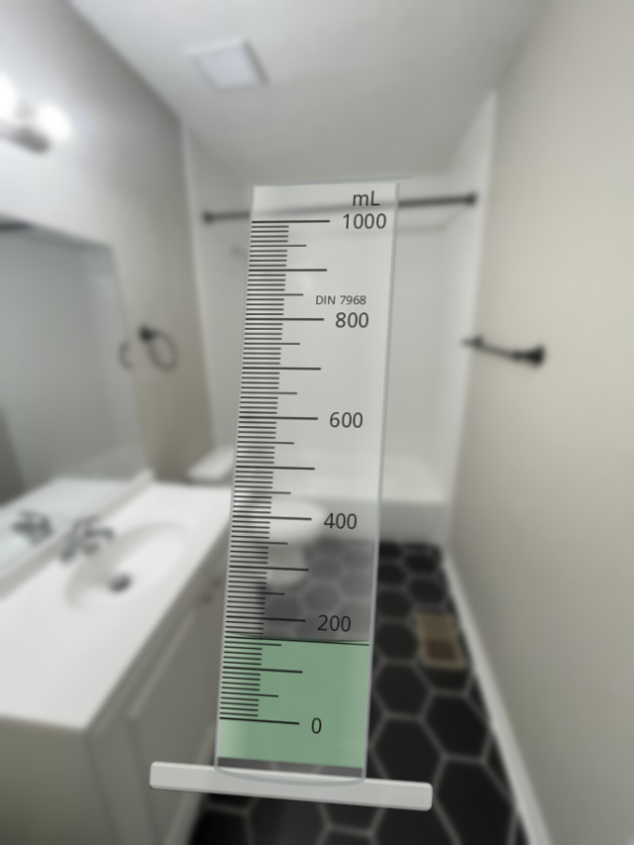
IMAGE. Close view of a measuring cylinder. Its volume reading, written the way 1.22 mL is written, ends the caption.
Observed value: 160 mL
